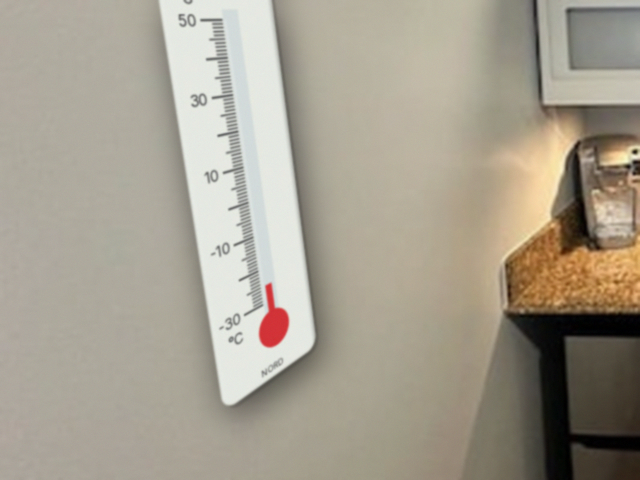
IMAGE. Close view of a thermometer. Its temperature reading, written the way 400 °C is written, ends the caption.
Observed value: -25 °C
